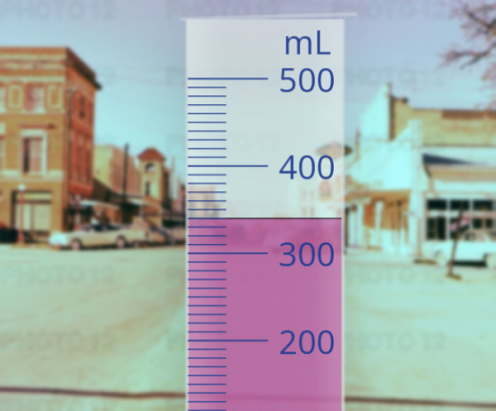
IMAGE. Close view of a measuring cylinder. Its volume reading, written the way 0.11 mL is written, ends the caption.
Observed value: 340 mL
